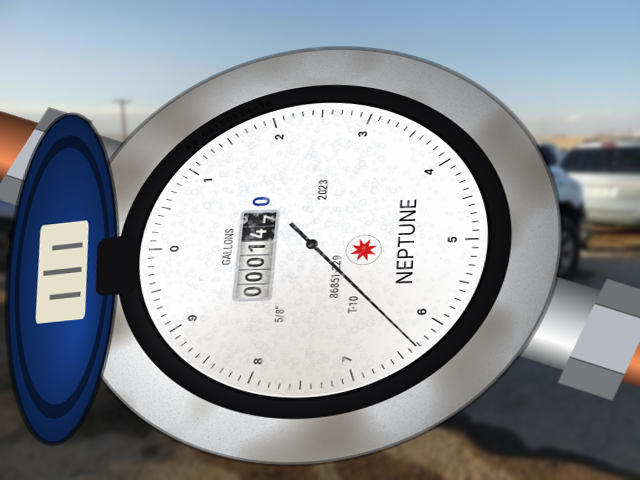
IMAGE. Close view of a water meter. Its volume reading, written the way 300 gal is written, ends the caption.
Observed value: 1466.3 gal
